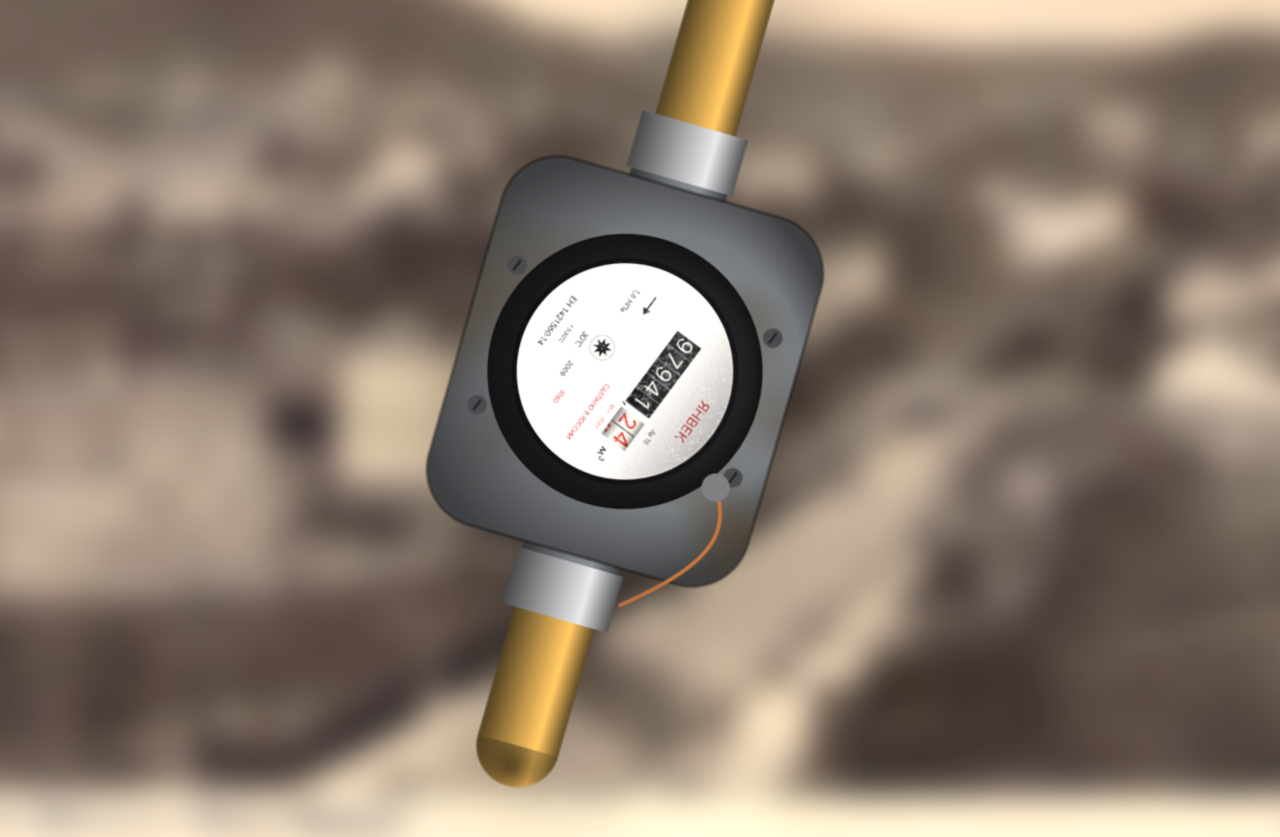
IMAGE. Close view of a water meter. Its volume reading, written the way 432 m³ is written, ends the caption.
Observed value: 97941.24 m³
